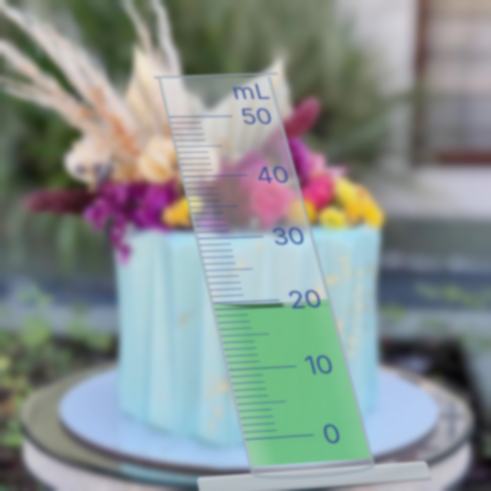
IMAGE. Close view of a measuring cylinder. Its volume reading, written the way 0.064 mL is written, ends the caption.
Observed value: 19 mL
